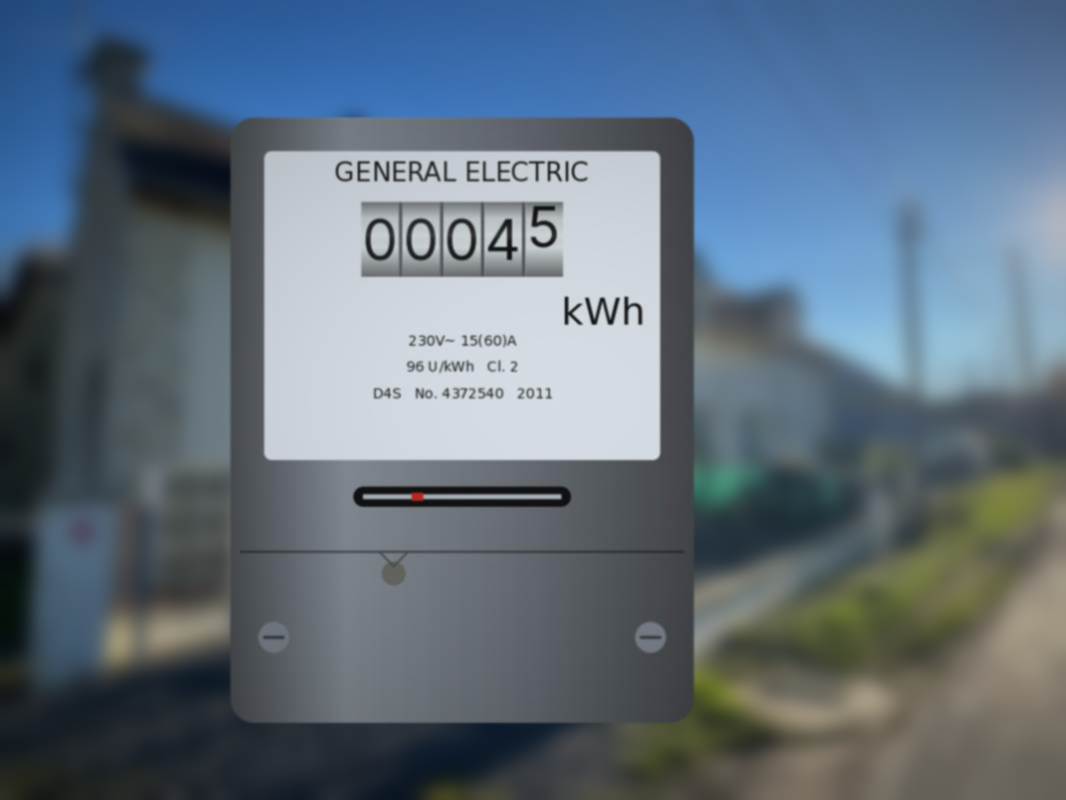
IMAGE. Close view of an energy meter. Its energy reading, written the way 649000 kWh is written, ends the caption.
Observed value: 45 kWh
